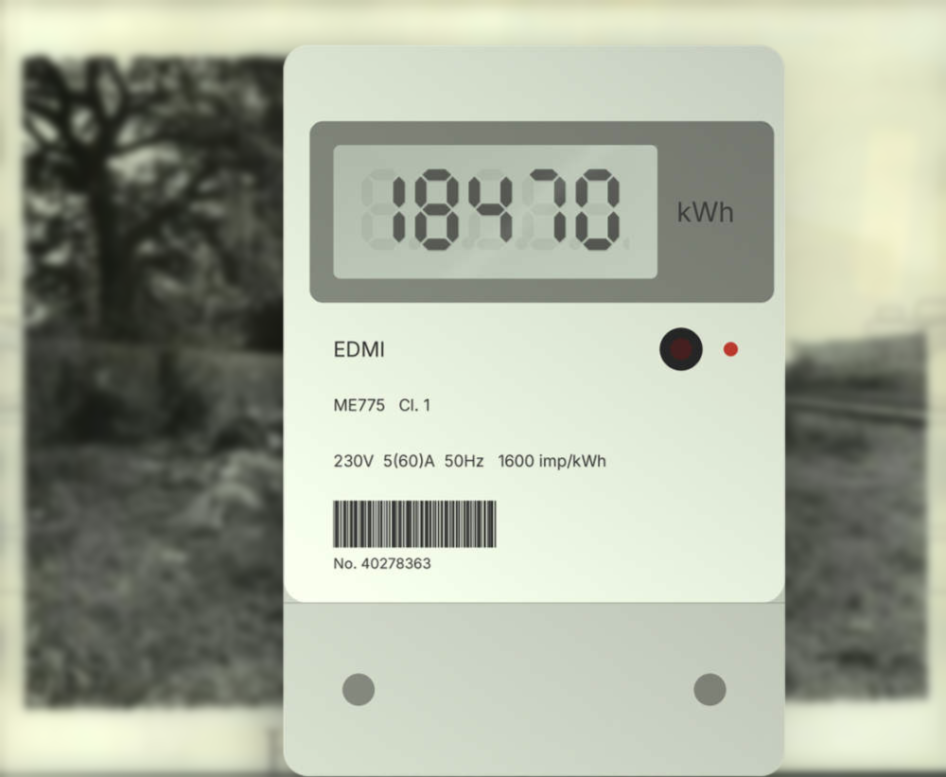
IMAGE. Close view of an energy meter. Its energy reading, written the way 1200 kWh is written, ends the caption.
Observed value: 18470 kWh
